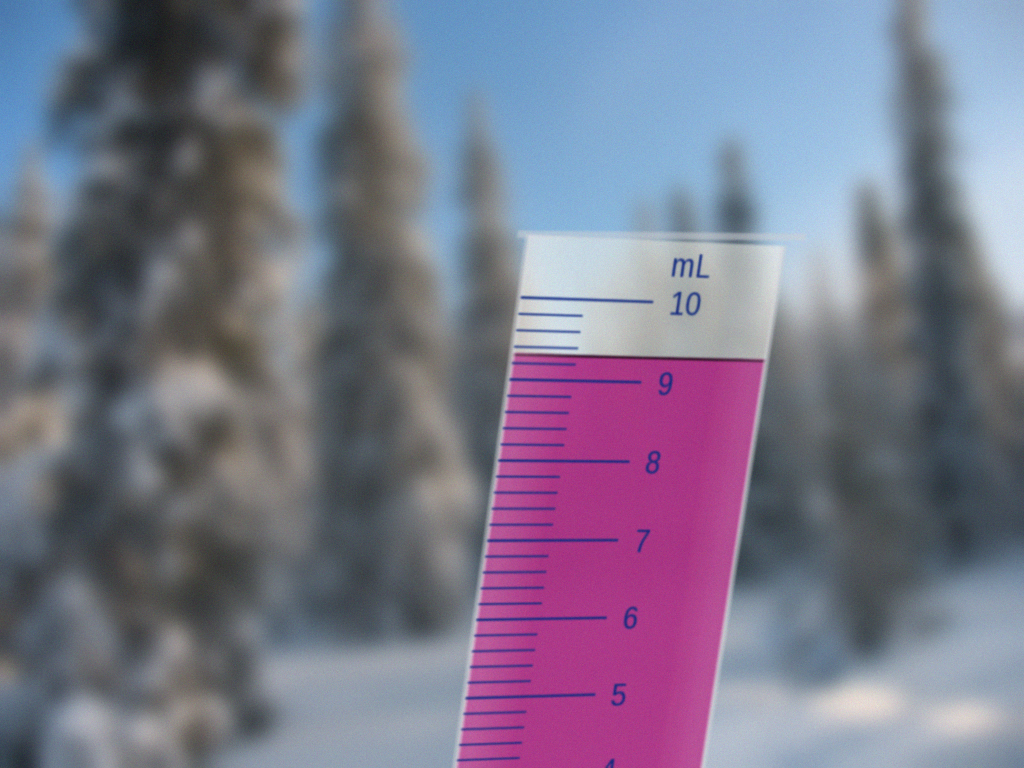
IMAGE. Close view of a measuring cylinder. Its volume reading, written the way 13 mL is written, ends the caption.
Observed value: 9.3 mL
